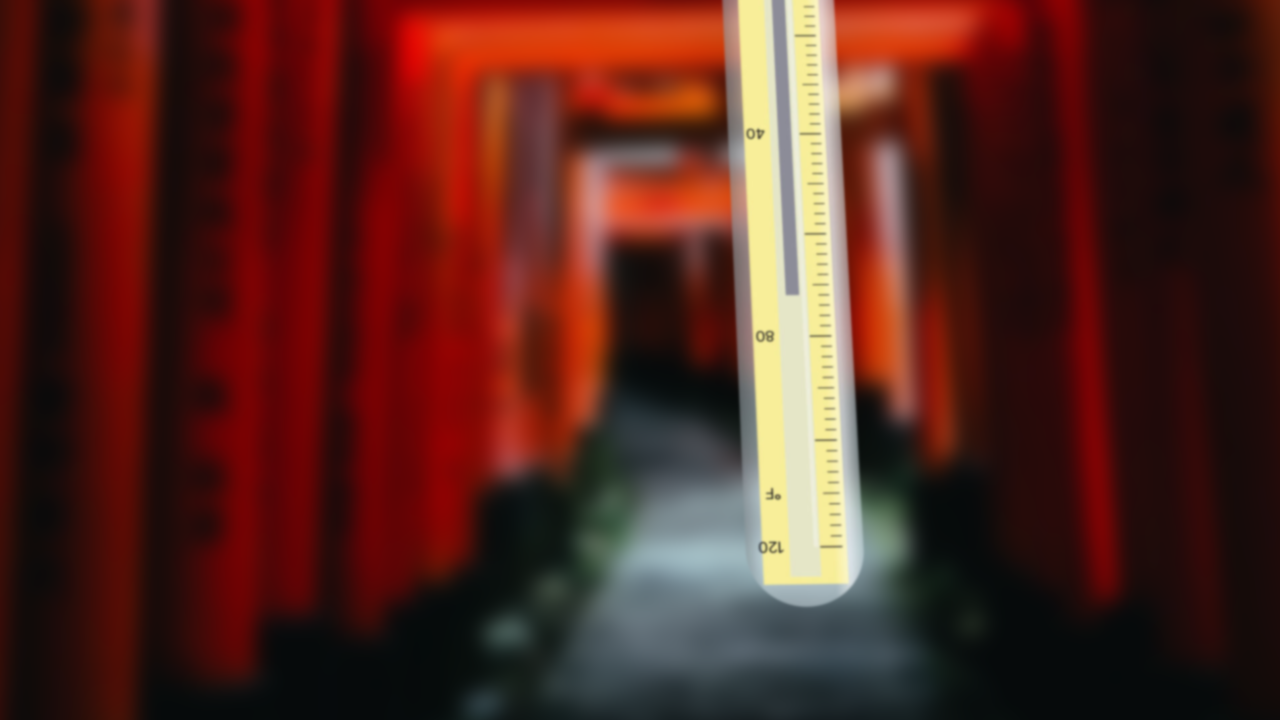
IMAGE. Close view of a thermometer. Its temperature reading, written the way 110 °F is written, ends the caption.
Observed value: 72 °F
